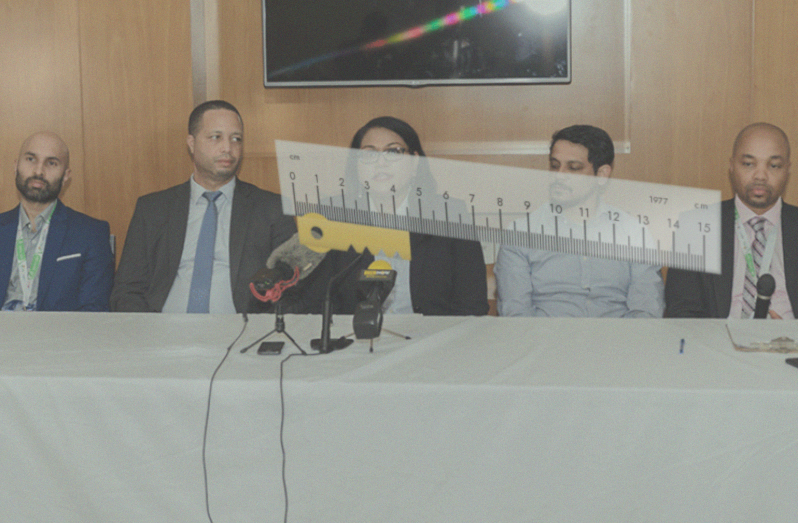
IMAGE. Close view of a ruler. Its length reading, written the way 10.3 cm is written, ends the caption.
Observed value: 4.5 cm
